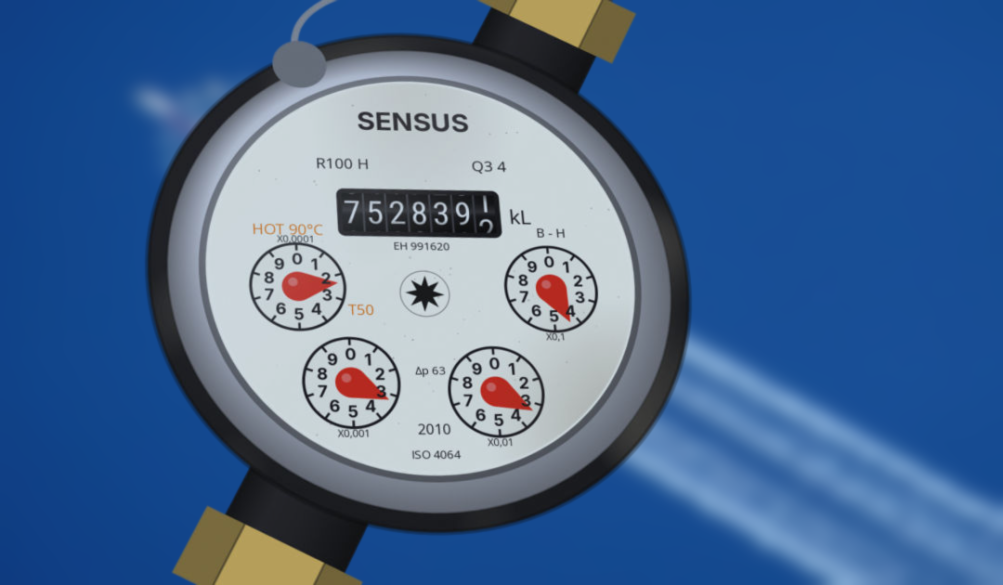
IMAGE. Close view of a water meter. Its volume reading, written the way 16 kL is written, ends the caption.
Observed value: 7528391.4332 kL
